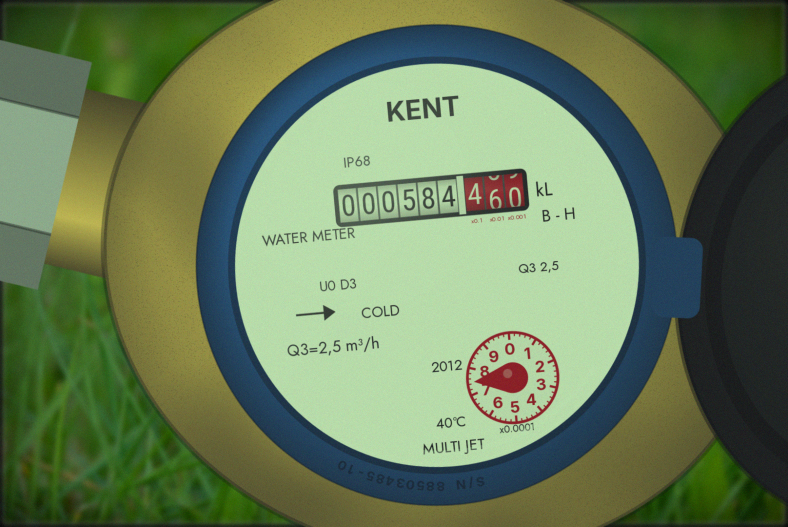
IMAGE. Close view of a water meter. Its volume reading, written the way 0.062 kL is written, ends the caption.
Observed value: 584.4597 kL
